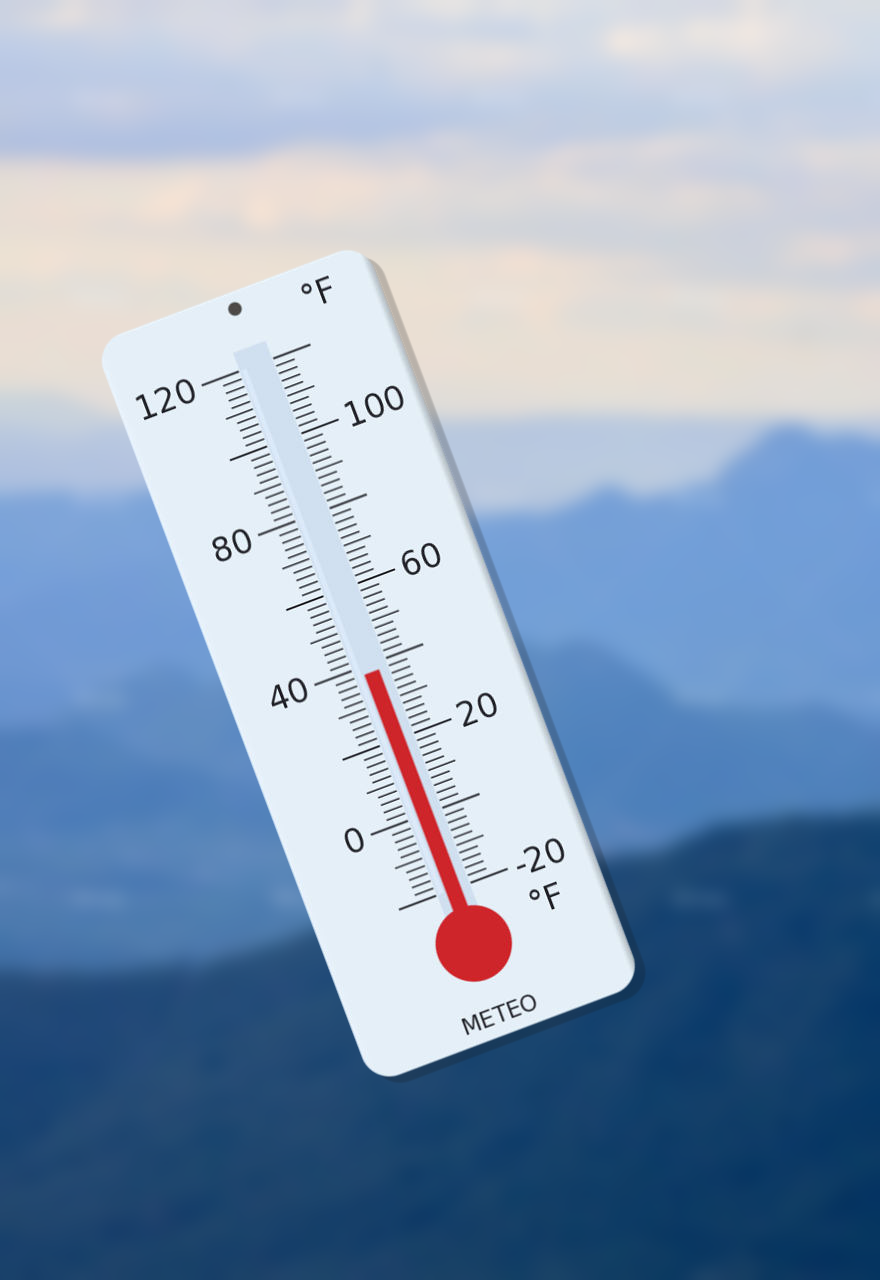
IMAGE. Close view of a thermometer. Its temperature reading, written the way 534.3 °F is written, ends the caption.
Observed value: 38 °F
